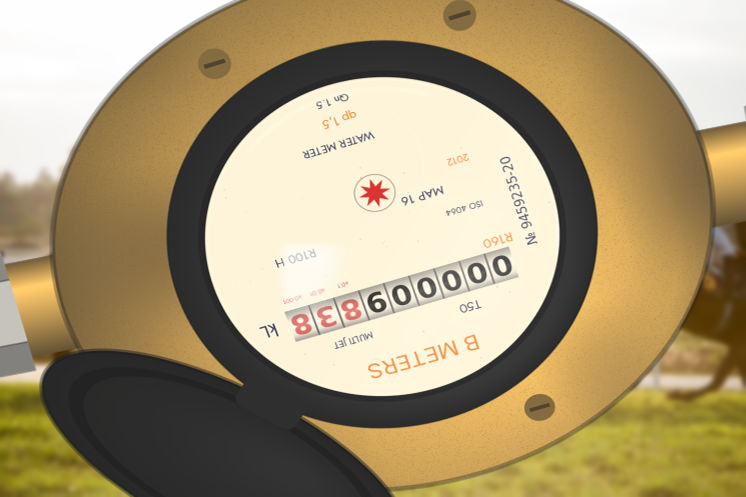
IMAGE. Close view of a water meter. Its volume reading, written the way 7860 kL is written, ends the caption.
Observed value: 9.838 kL
